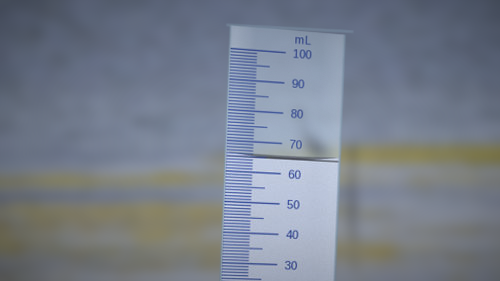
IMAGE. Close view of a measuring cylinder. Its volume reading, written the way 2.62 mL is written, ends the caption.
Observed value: 65 mL
